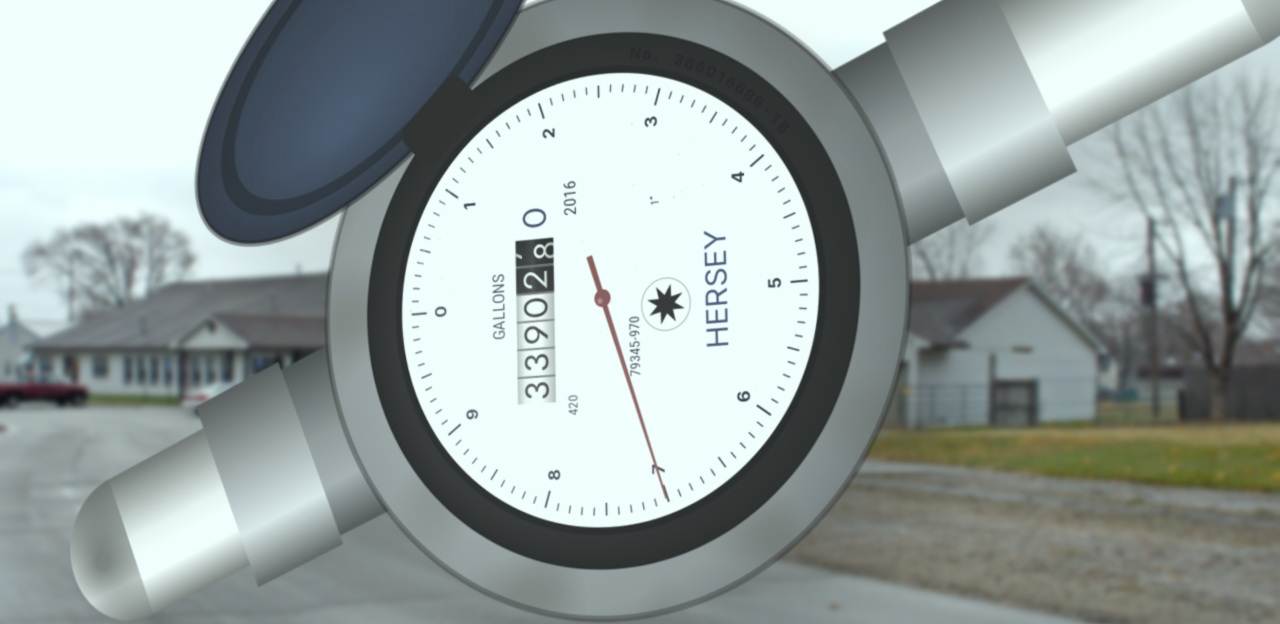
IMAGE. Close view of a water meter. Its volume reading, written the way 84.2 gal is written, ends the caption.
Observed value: 3390277.0 gal
